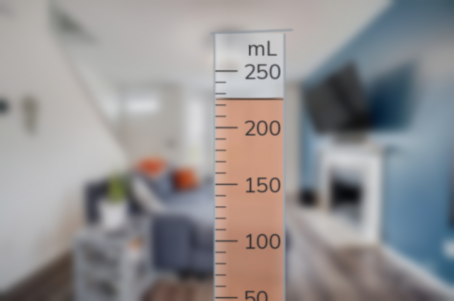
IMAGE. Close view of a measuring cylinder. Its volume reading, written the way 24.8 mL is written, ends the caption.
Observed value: 225 mL
